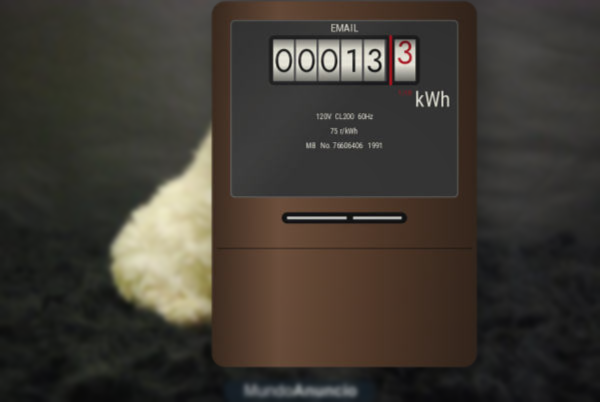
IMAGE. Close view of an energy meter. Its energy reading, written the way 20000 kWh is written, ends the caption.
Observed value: 13.3 kWh
